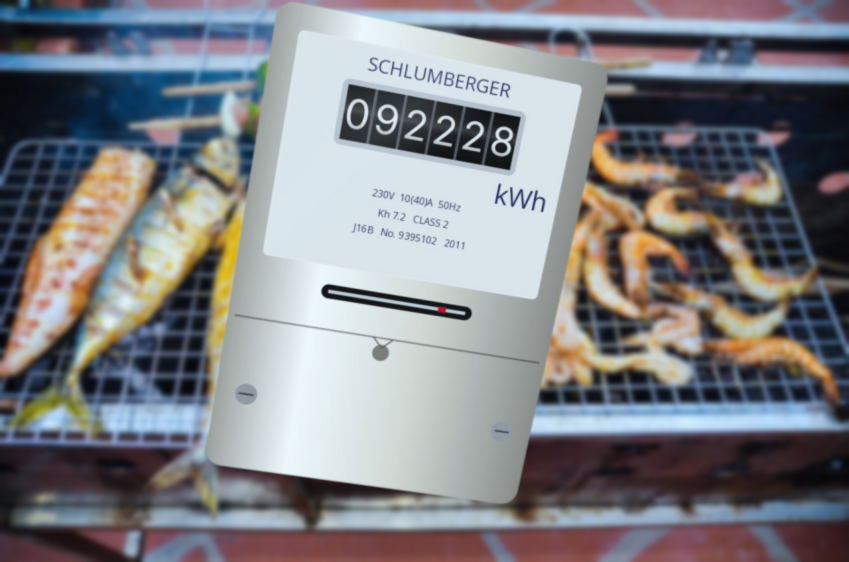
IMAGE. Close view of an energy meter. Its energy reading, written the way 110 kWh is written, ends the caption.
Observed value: 92228 kWh
